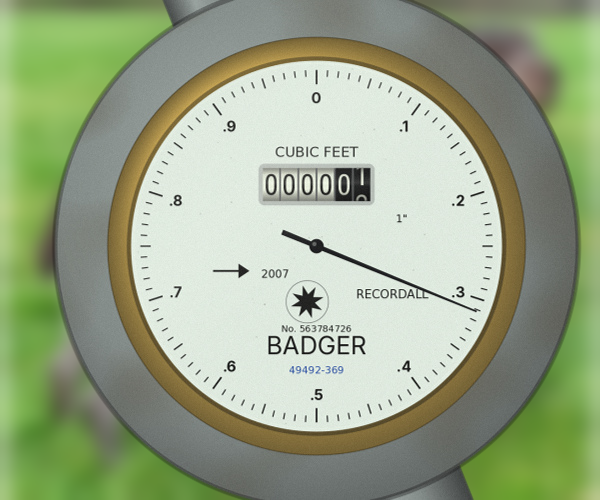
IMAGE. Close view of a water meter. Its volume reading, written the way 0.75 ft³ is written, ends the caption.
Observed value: 1.31 ft³
